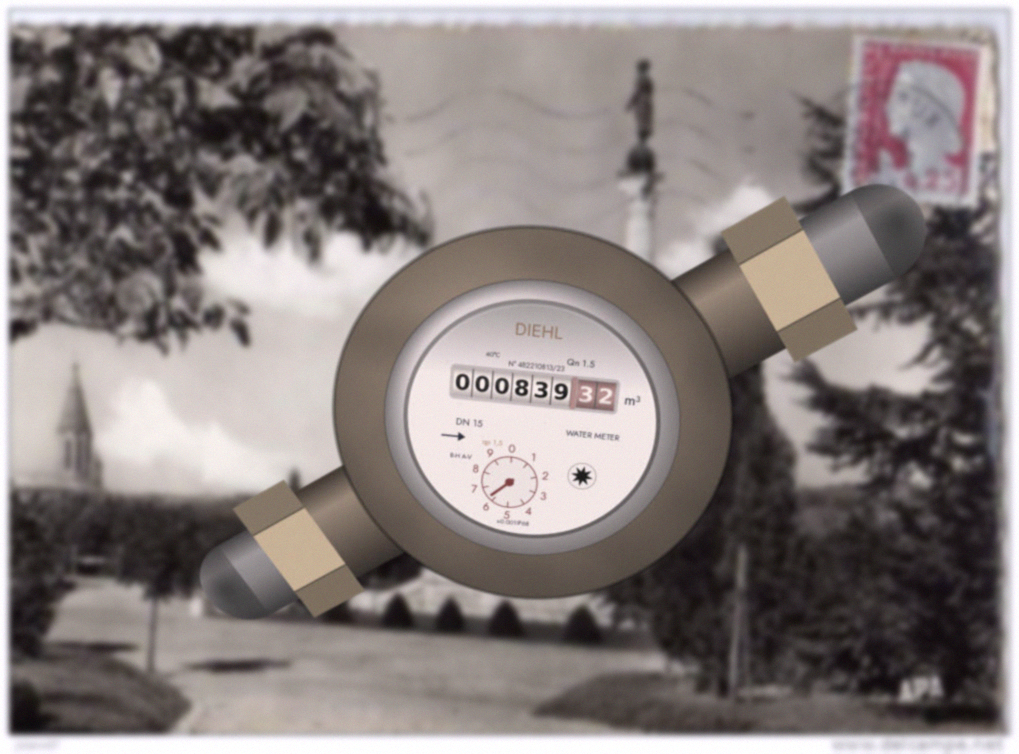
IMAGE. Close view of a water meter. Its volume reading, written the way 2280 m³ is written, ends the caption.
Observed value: 839.326 m³
